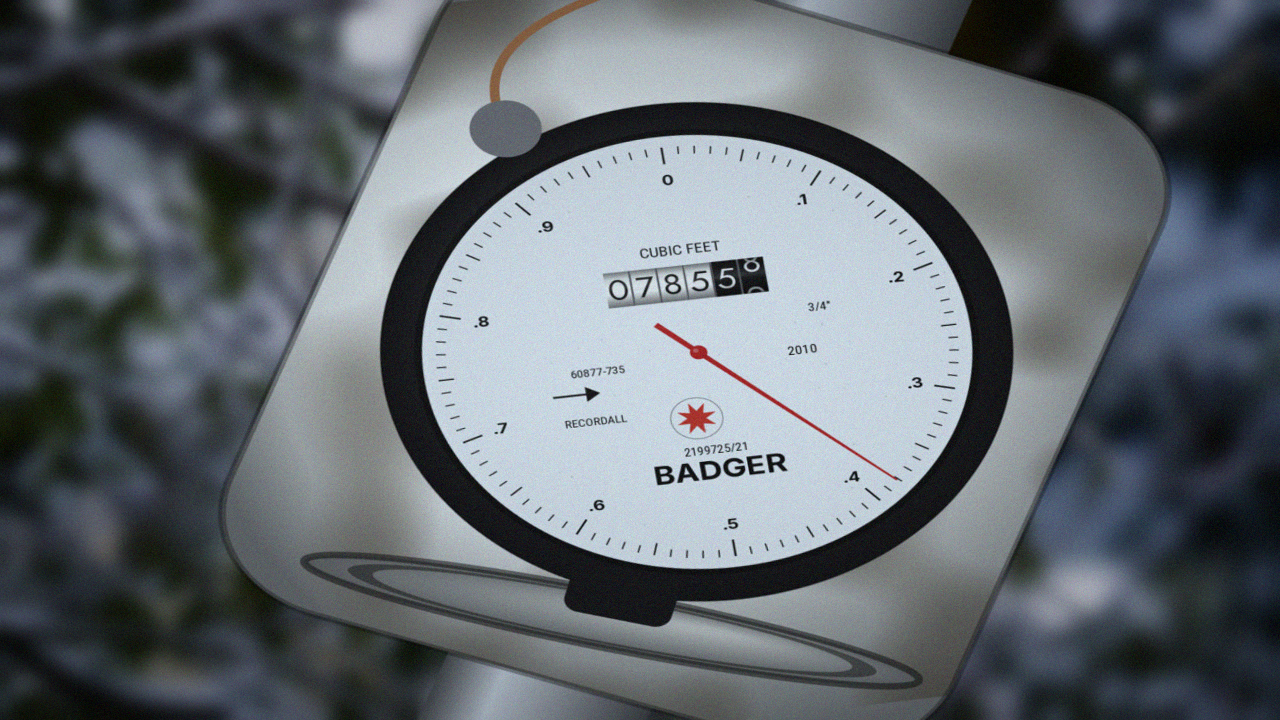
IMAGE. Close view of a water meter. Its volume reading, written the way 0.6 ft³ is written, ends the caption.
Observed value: 78558.38 ft³
